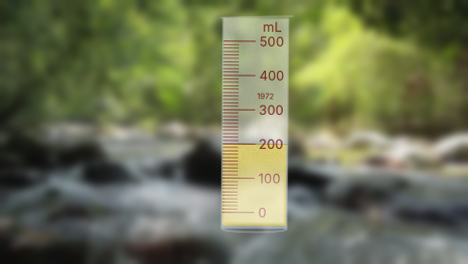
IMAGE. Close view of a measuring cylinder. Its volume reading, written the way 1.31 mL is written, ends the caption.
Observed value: 200 mL
